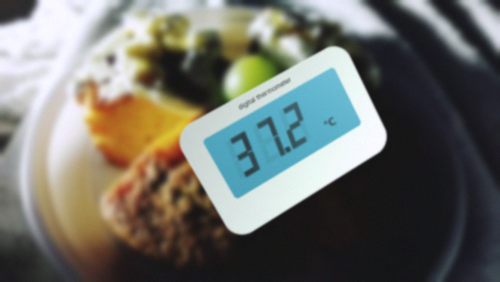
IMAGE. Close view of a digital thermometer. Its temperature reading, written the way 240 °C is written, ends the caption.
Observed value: 37.2 °C
